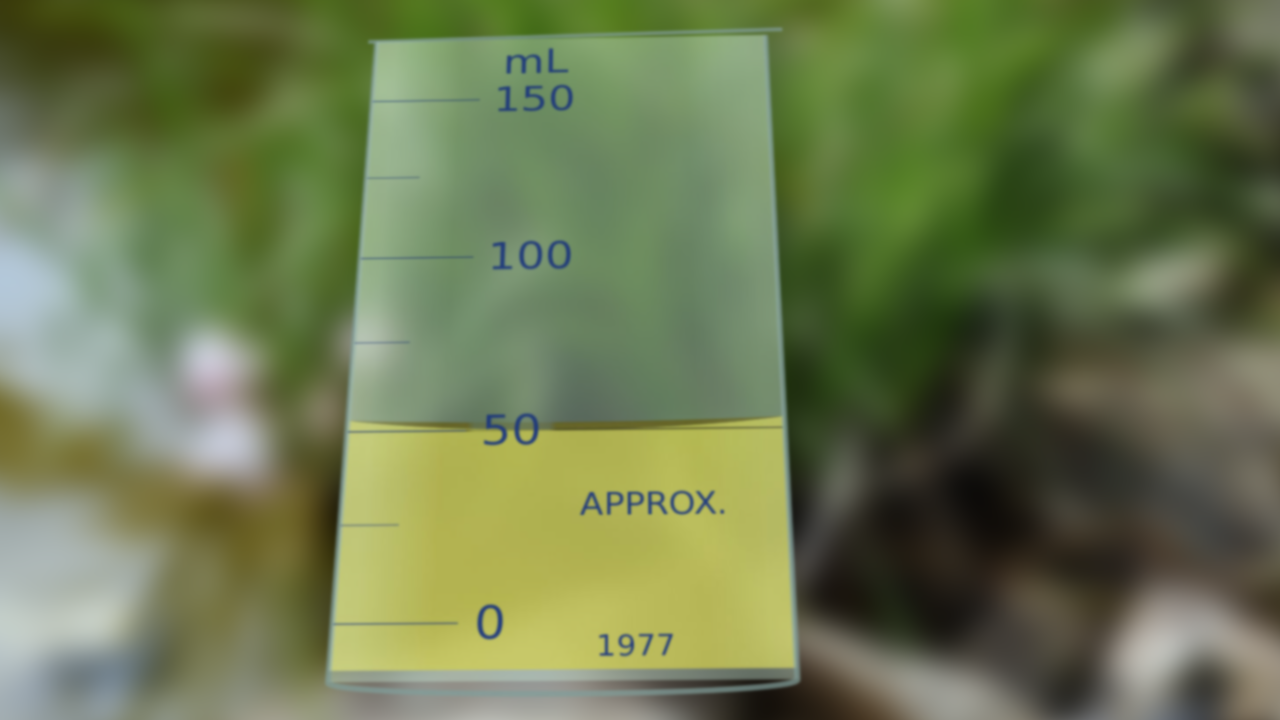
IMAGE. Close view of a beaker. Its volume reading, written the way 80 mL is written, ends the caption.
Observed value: 50 mL
